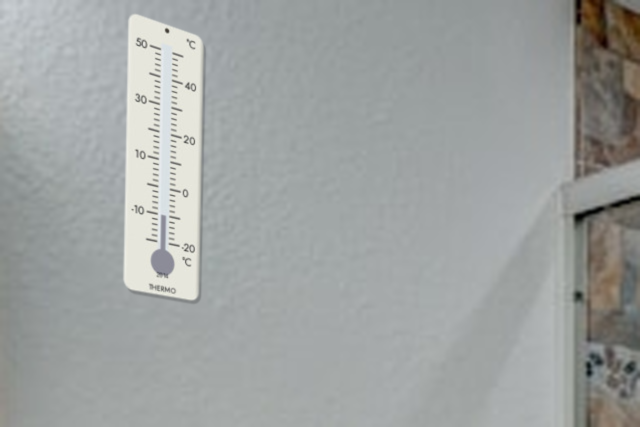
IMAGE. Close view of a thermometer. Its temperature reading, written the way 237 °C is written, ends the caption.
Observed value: -10 °C
